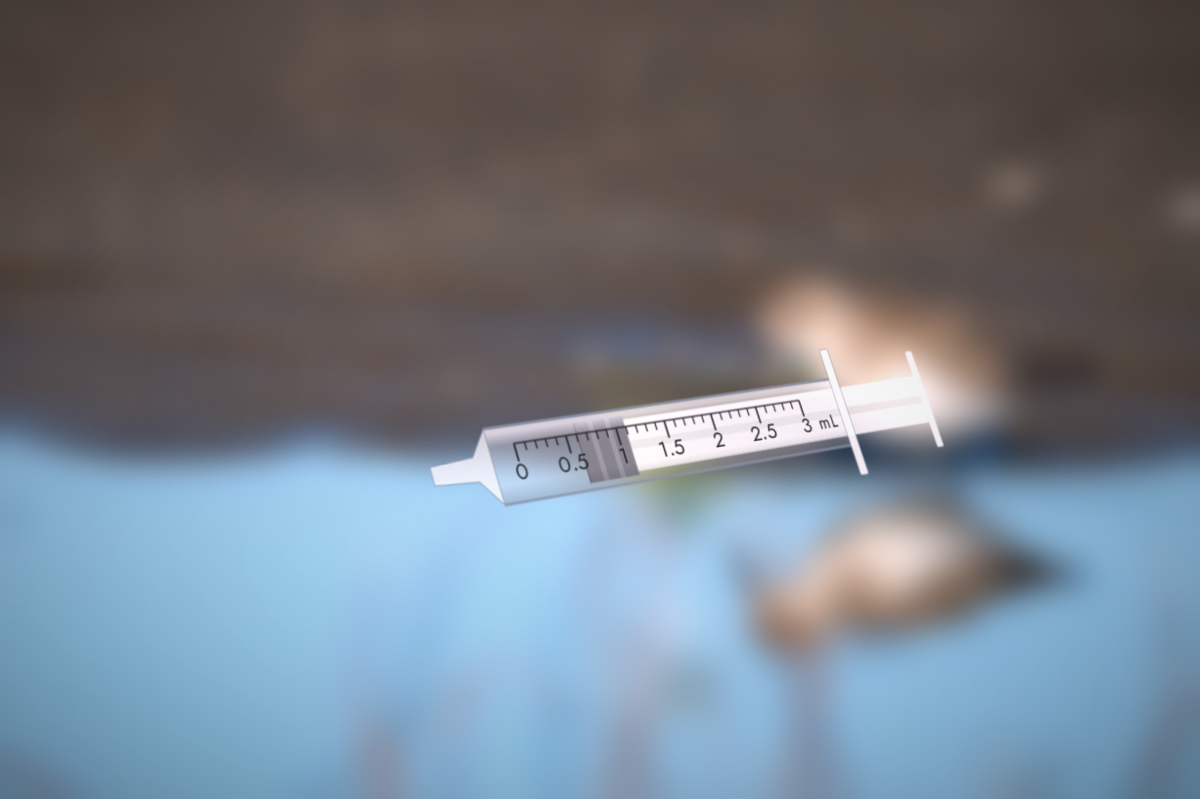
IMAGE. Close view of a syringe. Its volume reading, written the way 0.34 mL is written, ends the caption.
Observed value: 0.6 mL
